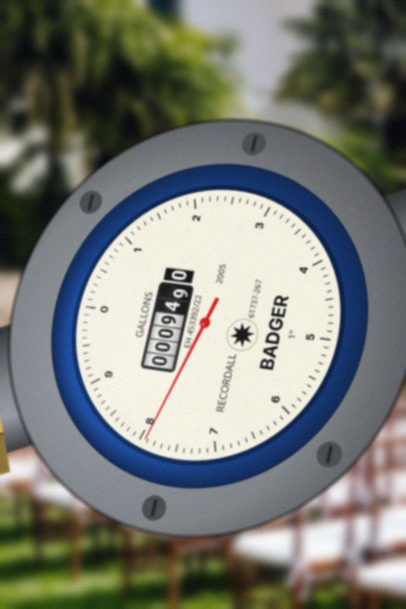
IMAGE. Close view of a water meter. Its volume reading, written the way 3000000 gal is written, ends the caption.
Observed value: 9487.9 gal
